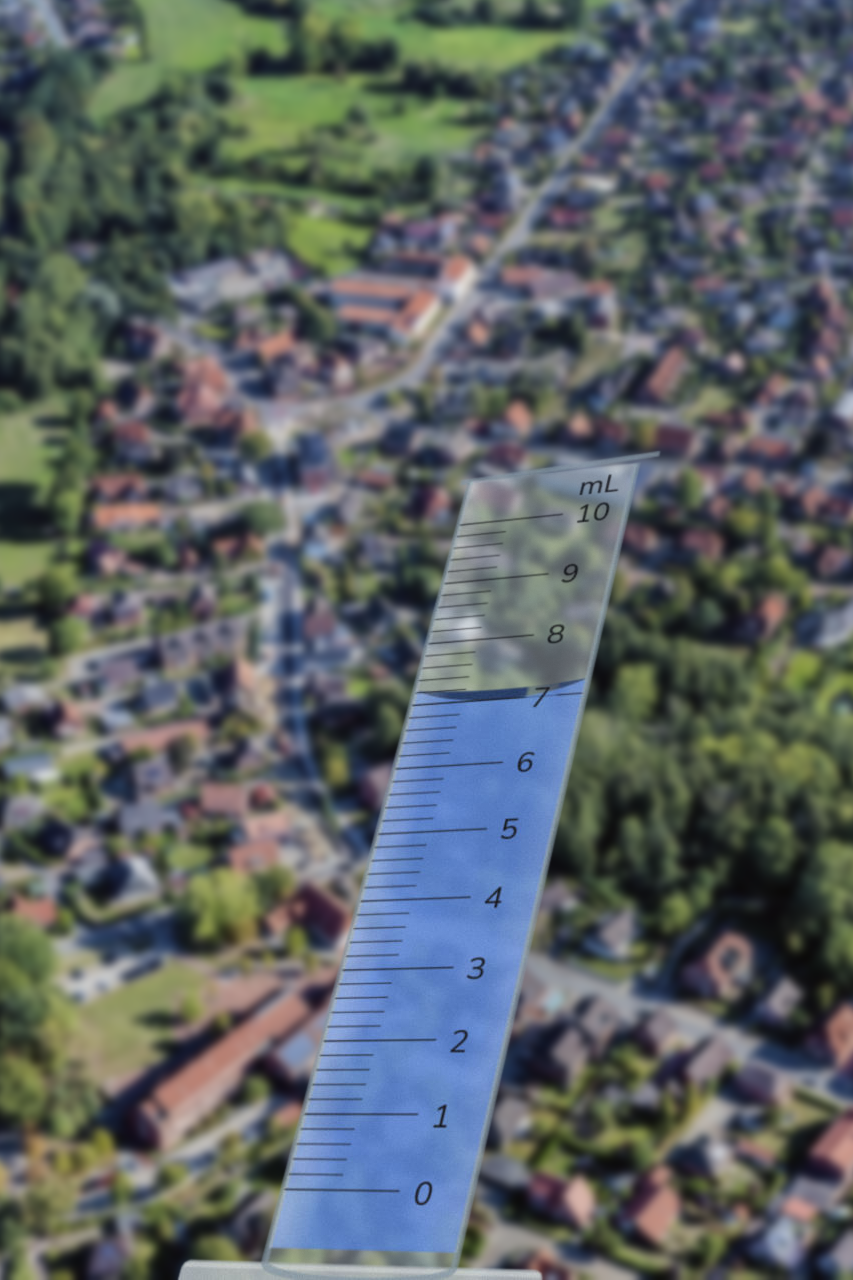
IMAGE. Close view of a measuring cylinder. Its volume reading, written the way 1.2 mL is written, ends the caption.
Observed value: 7 mL
